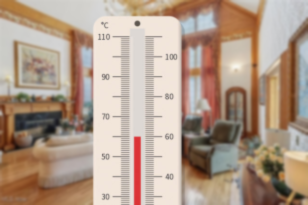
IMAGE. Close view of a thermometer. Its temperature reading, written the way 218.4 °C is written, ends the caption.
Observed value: 60 °C
